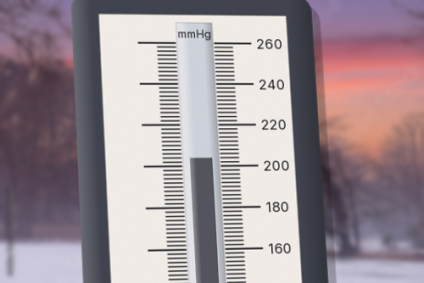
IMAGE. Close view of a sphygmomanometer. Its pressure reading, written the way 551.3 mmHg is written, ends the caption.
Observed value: 204 mmHg
